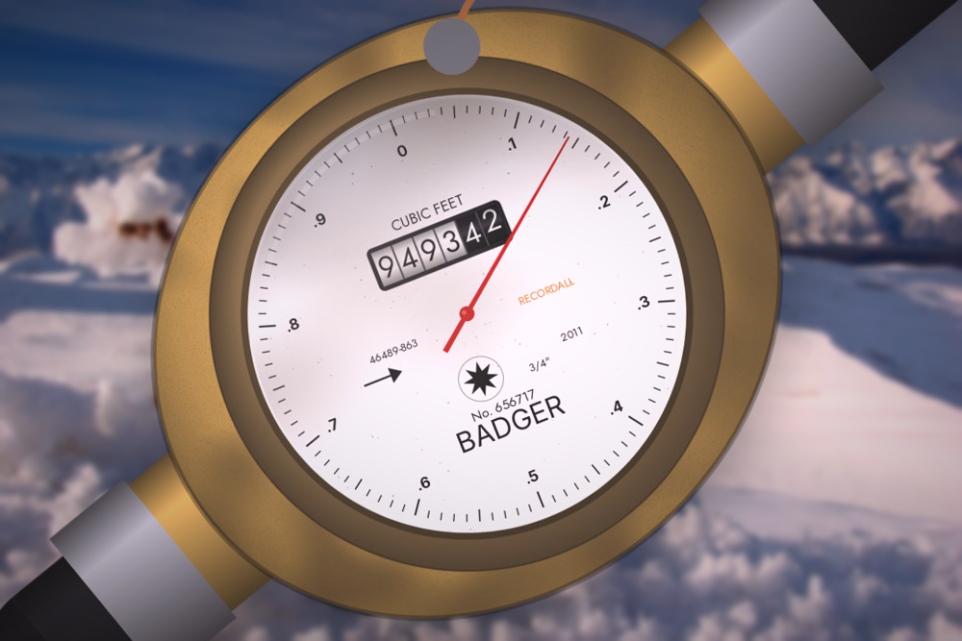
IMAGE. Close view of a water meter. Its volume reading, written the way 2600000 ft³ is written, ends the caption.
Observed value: 949342.14 ft³
